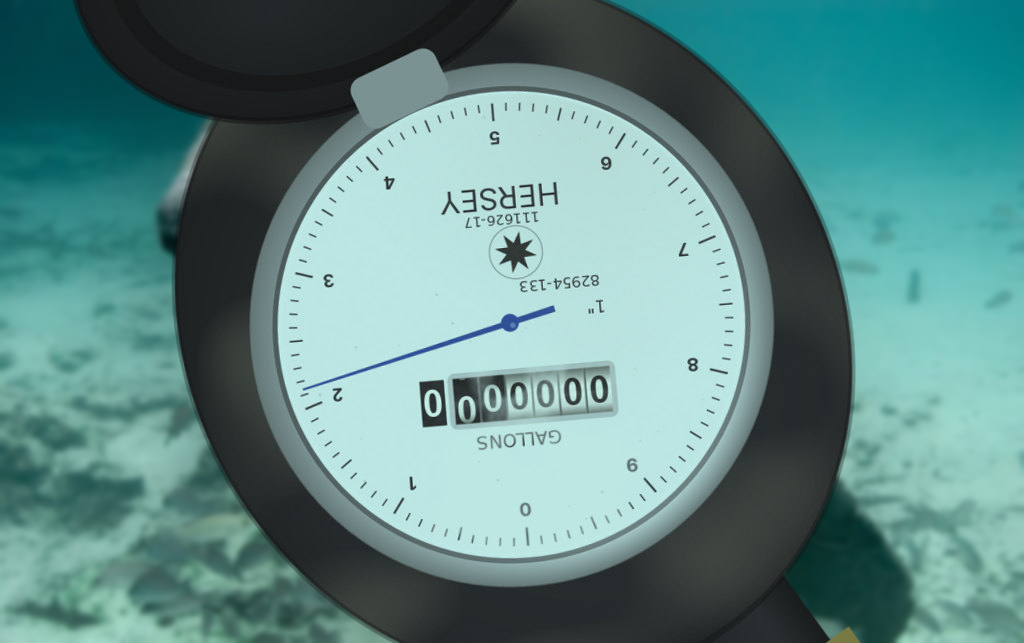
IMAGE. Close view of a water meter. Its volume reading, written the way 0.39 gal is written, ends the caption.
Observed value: 2.1 gal
